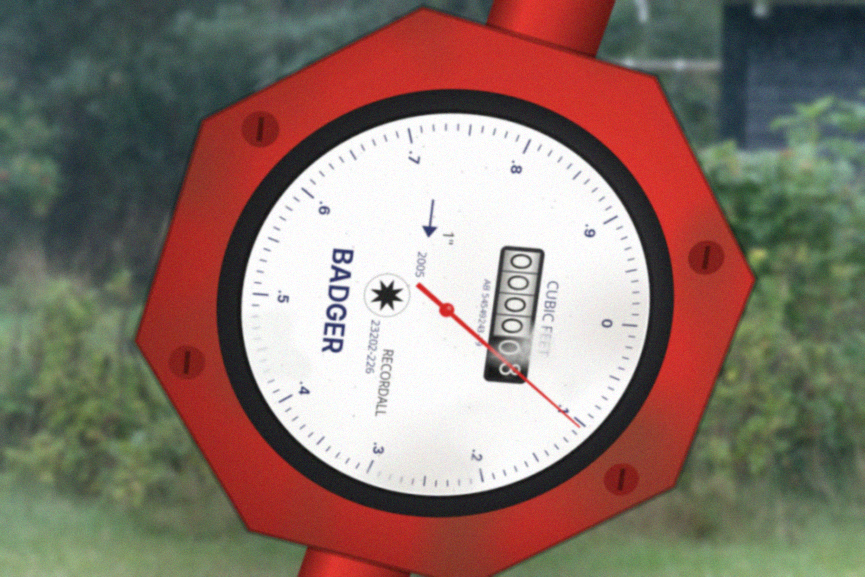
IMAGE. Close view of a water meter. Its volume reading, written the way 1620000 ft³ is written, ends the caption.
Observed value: 8.10 ft³
